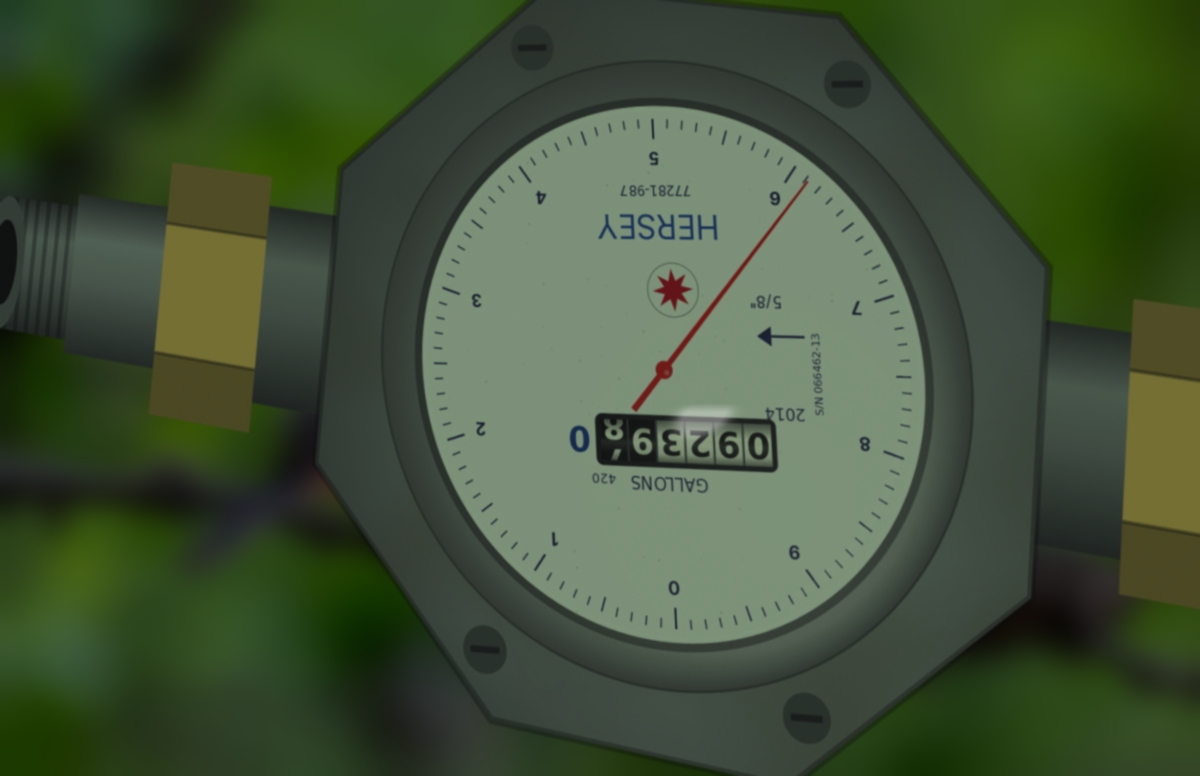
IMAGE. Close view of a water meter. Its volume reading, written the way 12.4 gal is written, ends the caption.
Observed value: 923976.1 gal
